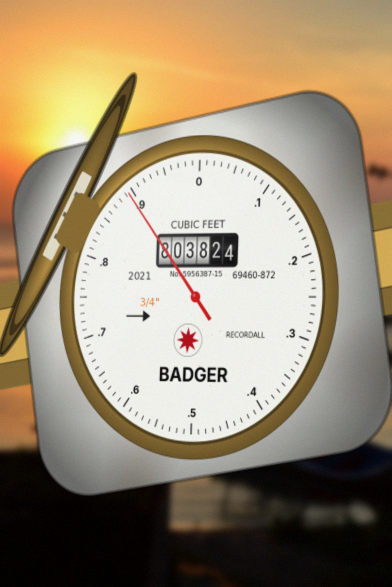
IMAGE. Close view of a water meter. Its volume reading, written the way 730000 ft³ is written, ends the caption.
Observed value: 803823.89 ft³
